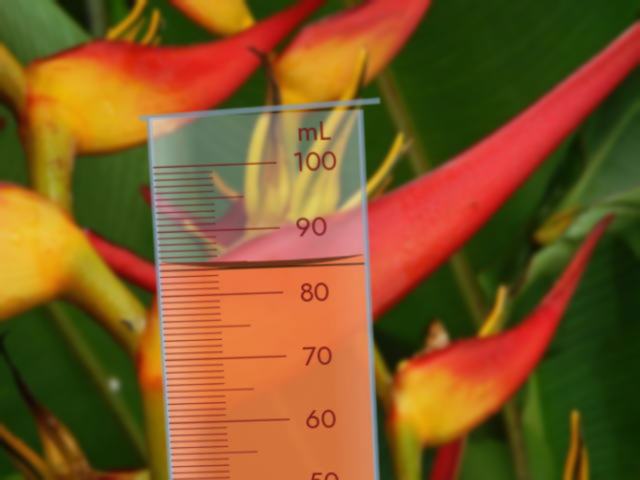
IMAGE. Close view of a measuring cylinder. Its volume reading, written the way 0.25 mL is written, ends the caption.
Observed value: 84 mL
